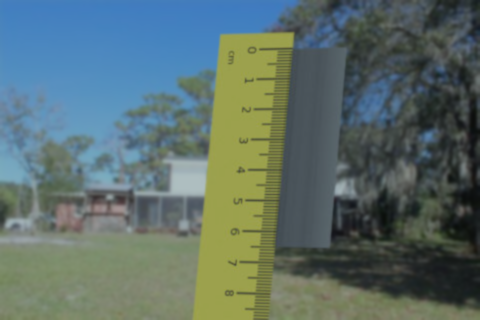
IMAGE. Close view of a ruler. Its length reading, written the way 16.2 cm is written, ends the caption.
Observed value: 6.5 cm
